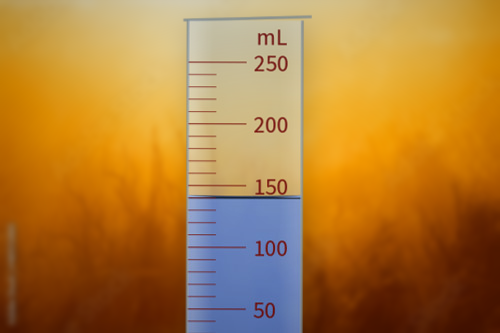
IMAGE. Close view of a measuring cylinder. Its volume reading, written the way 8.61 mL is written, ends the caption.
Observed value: 140 mL
